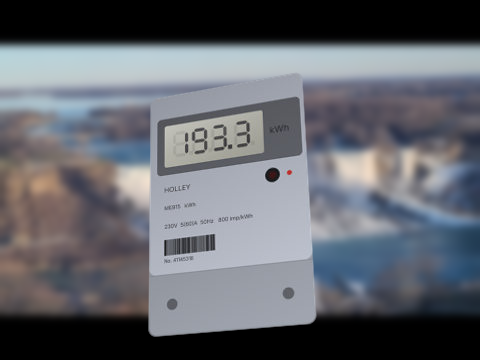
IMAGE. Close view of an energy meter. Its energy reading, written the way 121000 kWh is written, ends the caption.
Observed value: 193.3 kWh
